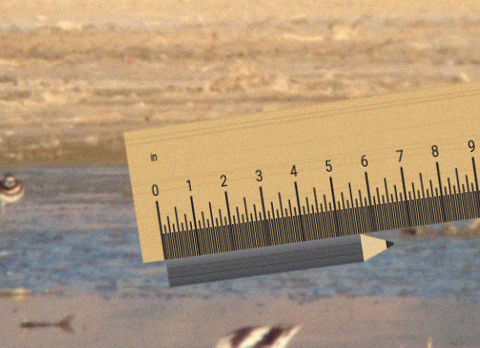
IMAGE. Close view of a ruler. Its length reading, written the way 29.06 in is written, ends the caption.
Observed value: 6.5 in
